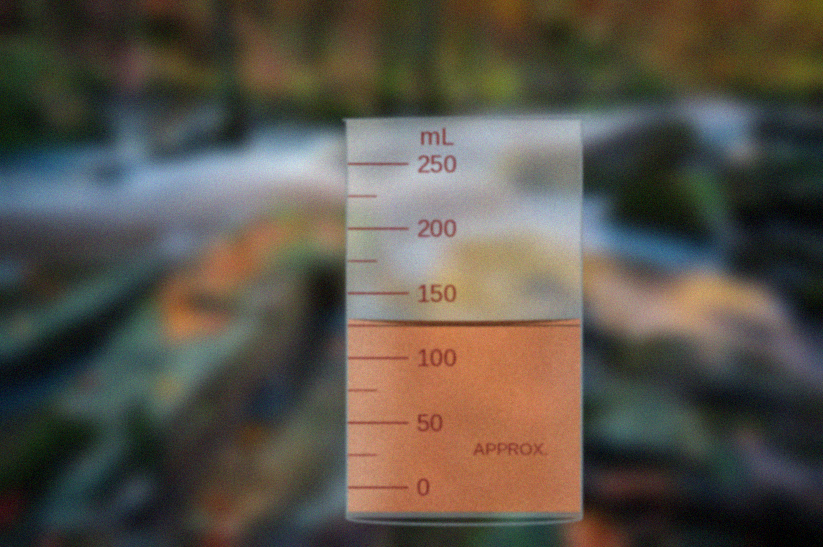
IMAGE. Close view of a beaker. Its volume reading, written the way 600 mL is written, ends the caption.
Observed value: 125 mL
